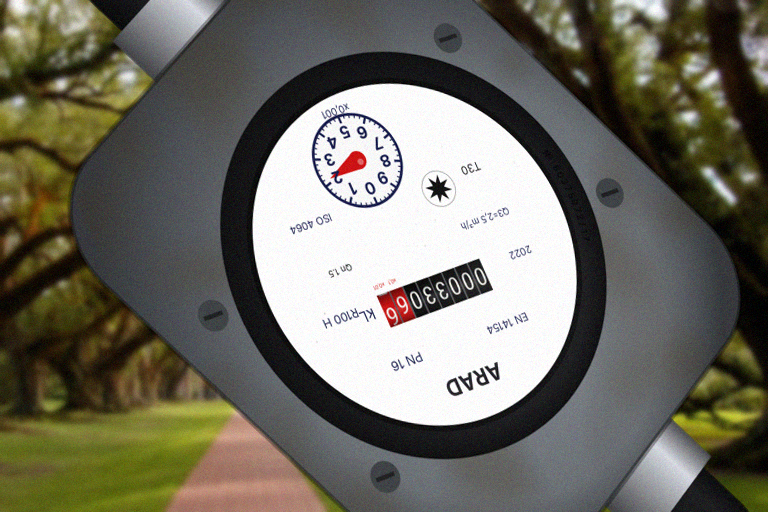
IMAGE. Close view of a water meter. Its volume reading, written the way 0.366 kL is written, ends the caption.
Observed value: 330.662 kL
